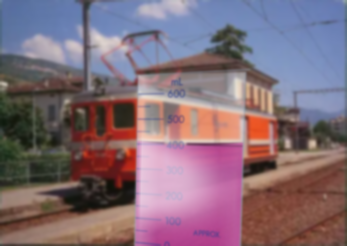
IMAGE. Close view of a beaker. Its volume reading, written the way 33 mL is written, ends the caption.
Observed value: 400 mL
